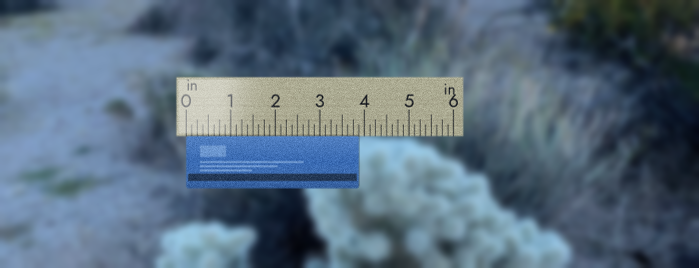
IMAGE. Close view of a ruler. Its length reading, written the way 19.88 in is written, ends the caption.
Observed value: 3.875 in
